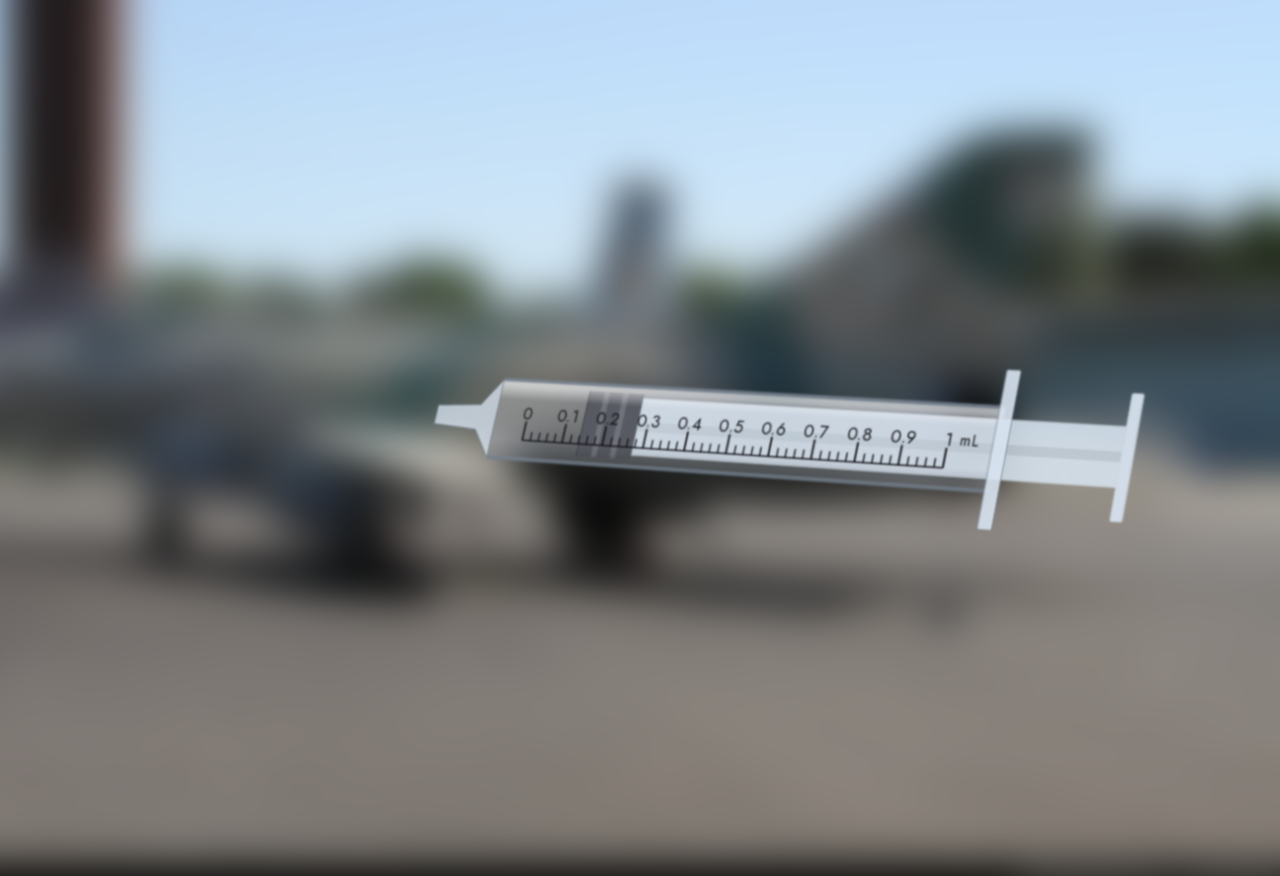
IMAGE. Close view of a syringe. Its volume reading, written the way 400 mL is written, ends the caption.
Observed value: 0.14 mL
